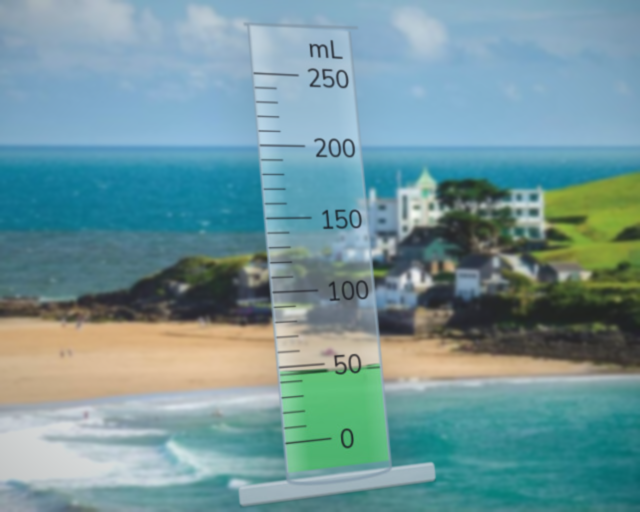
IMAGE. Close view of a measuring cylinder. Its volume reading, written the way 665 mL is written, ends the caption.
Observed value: 45 mL
